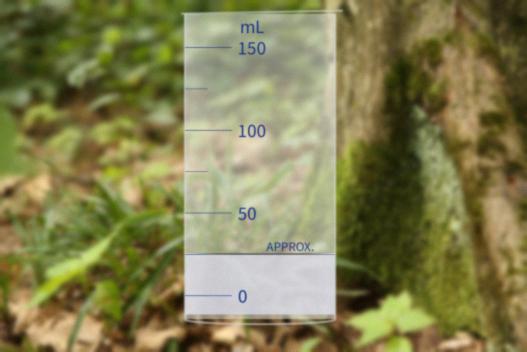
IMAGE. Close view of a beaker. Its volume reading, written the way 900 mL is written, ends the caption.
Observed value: 25 mL
